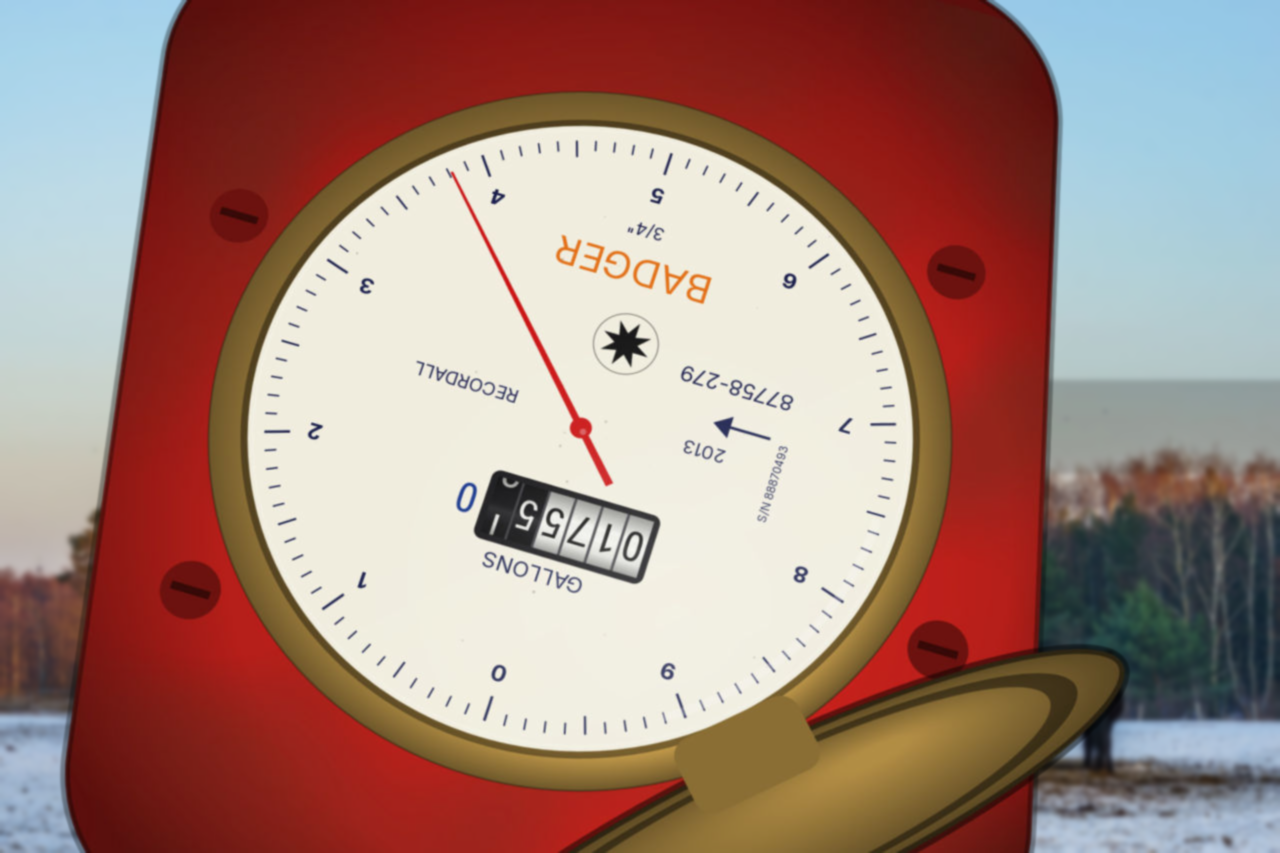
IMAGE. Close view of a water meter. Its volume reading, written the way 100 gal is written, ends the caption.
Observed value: 175513.8 gal
